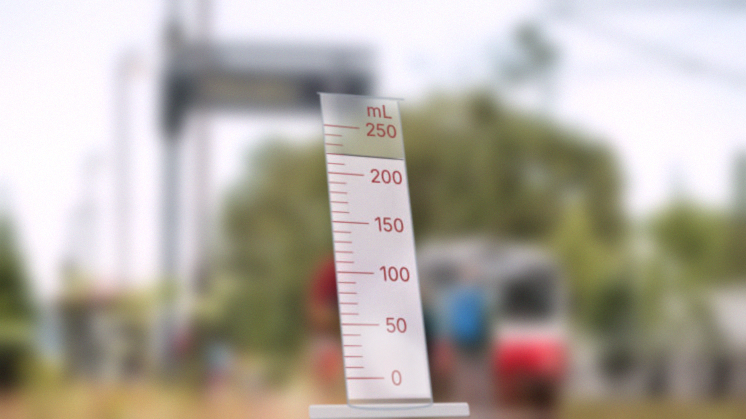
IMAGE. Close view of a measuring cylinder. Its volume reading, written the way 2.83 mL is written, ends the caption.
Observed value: 220 mL
